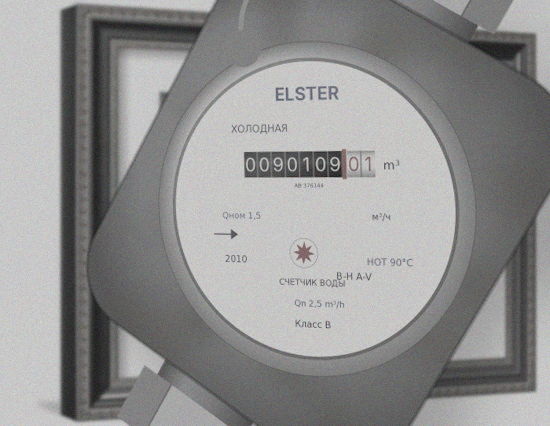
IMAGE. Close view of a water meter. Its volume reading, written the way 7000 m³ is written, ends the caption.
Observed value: 90109.01 m³
